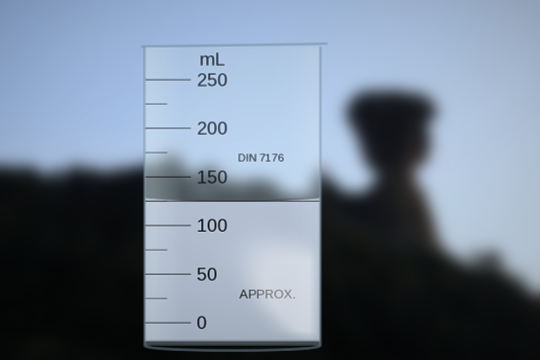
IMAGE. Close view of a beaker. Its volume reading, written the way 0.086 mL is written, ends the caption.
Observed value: 125 mL
